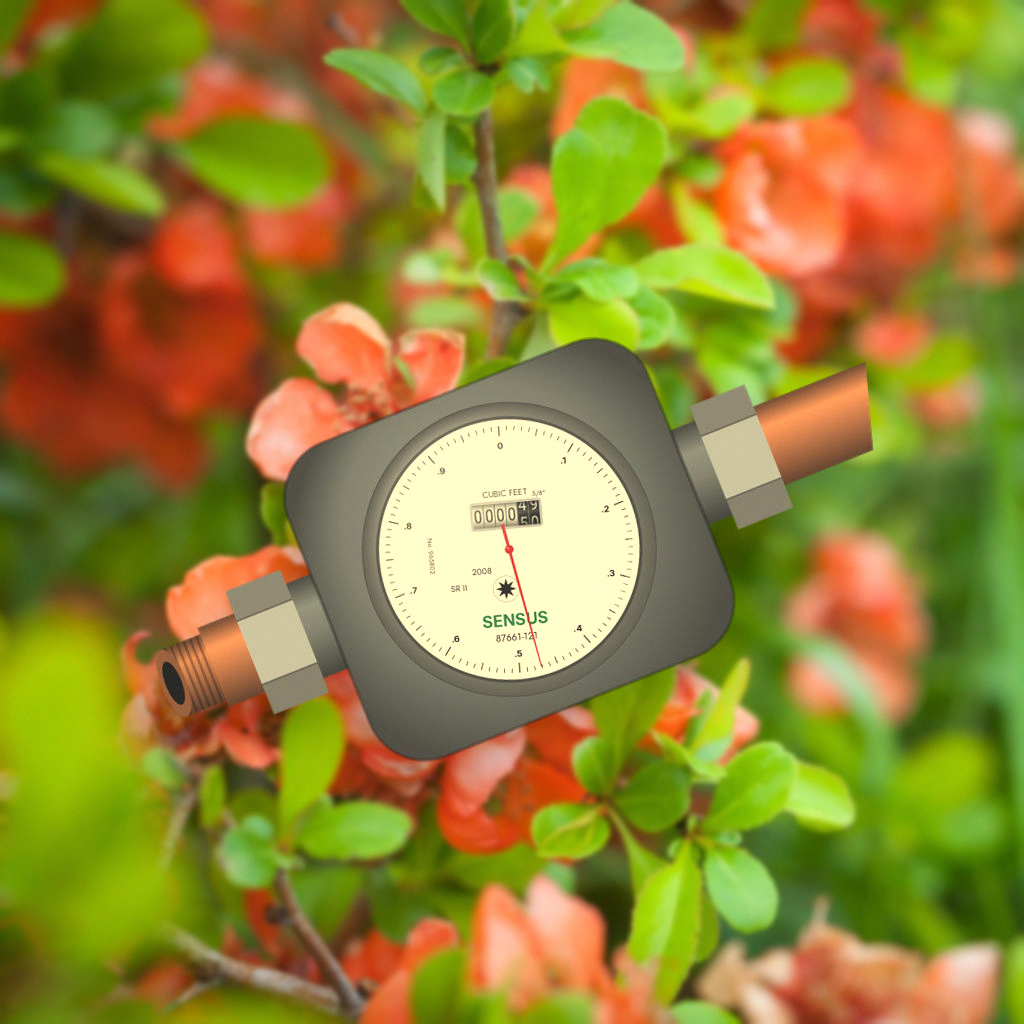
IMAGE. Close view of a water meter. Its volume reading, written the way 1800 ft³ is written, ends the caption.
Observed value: 49.47 ft³
